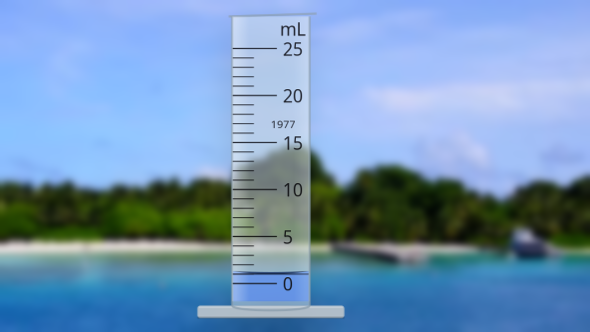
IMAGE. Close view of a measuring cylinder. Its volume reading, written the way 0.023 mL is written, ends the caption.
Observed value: 1 mL
